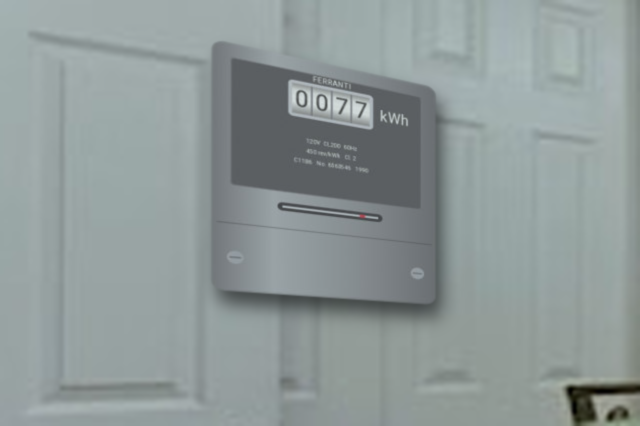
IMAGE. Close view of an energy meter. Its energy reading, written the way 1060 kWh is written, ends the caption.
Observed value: 77 kWh
